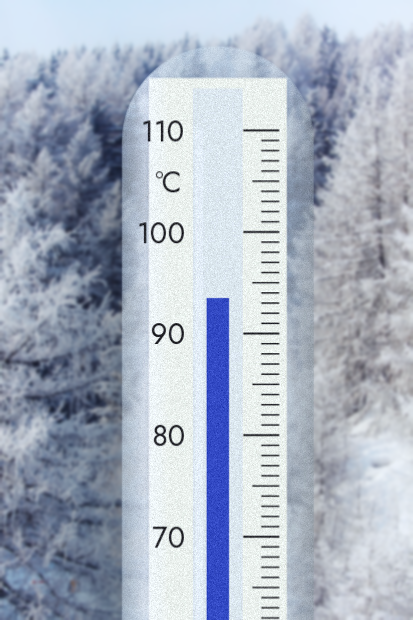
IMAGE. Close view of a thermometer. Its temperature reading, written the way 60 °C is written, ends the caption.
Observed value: 93.5 °C
